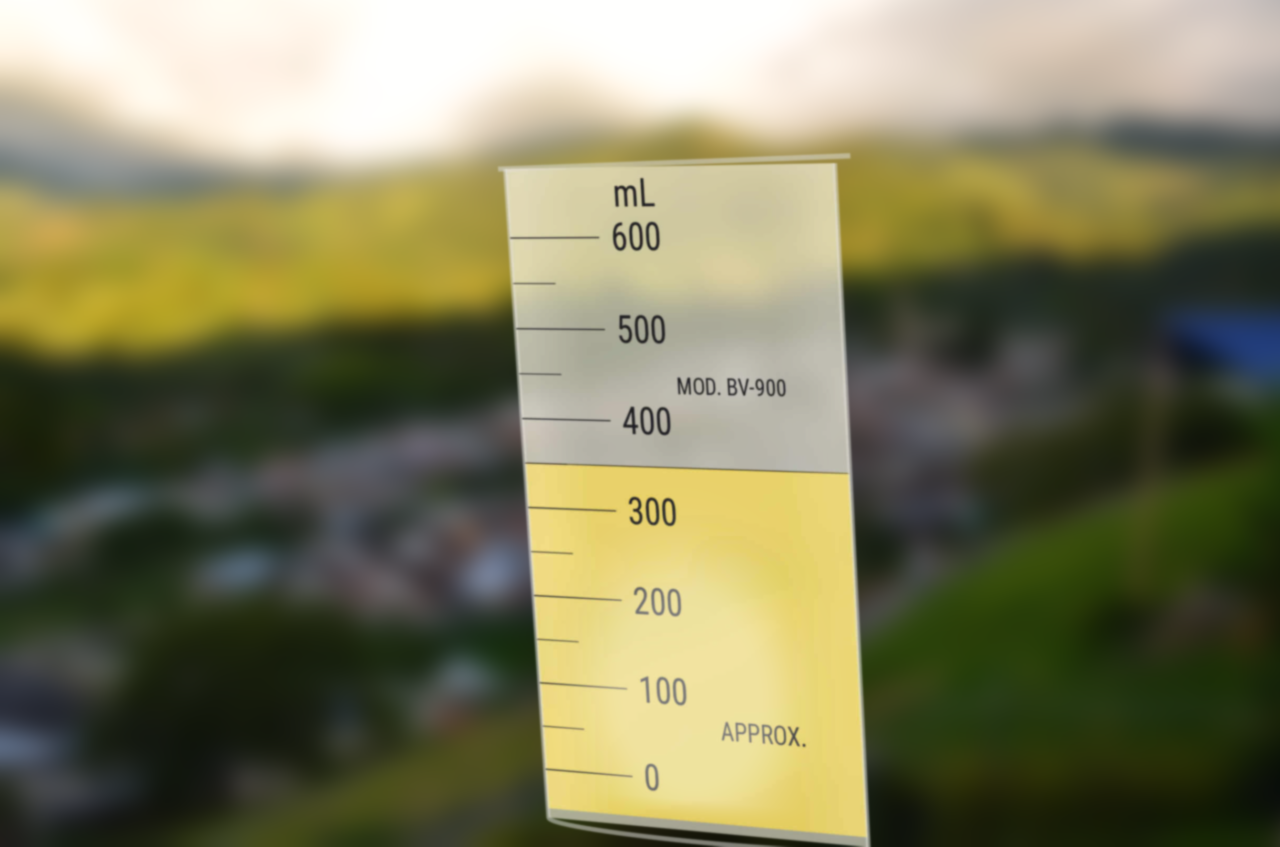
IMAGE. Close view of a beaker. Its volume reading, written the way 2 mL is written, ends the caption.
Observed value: 350 mL
